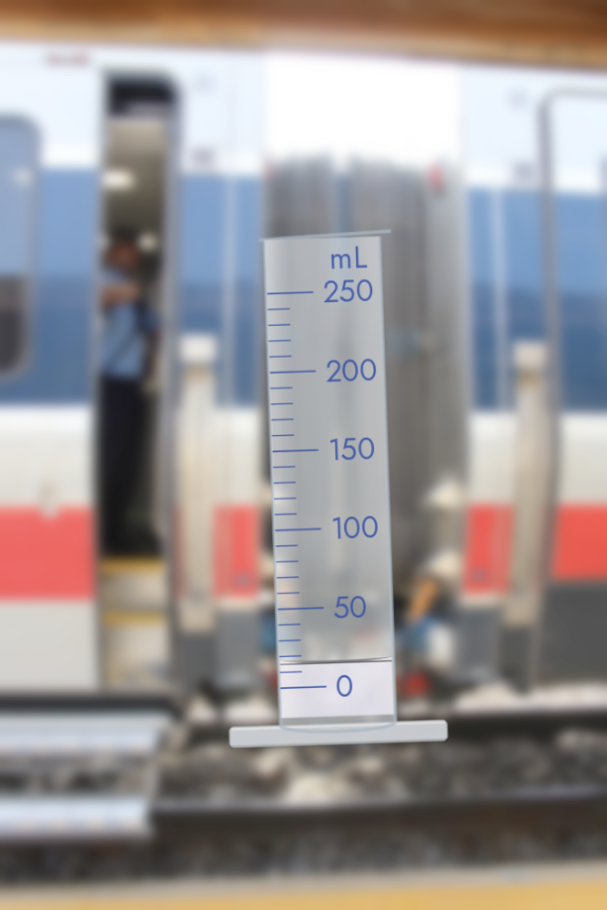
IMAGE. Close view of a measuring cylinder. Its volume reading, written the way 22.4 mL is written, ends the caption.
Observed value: 15 mL
